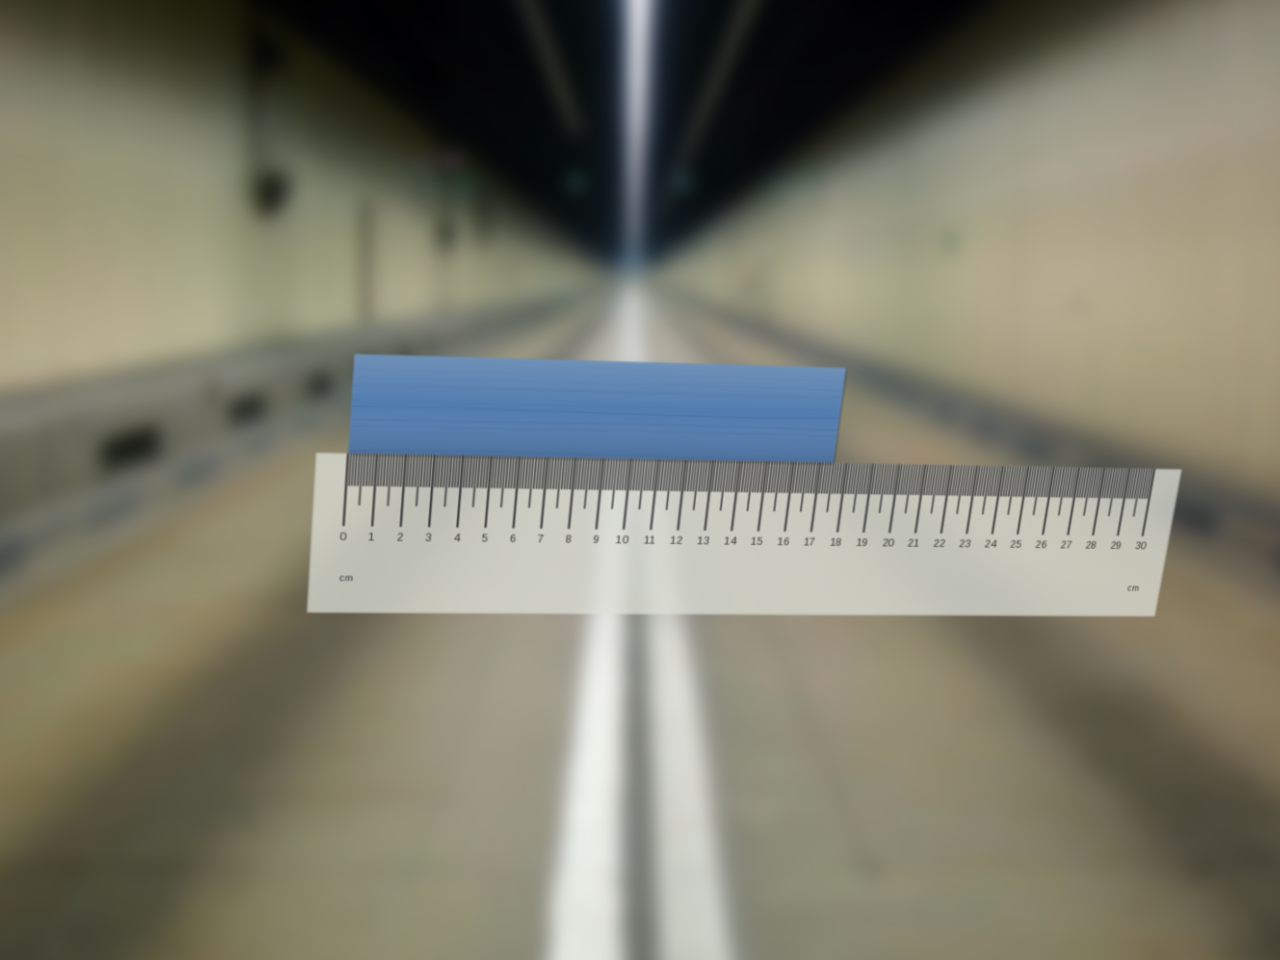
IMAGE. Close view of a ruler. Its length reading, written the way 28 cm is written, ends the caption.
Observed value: 17.5 cm
